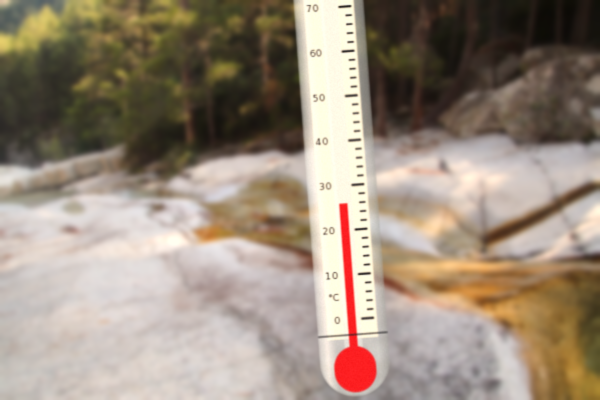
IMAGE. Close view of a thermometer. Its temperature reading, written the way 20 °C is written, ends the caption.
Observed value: 26 °C
